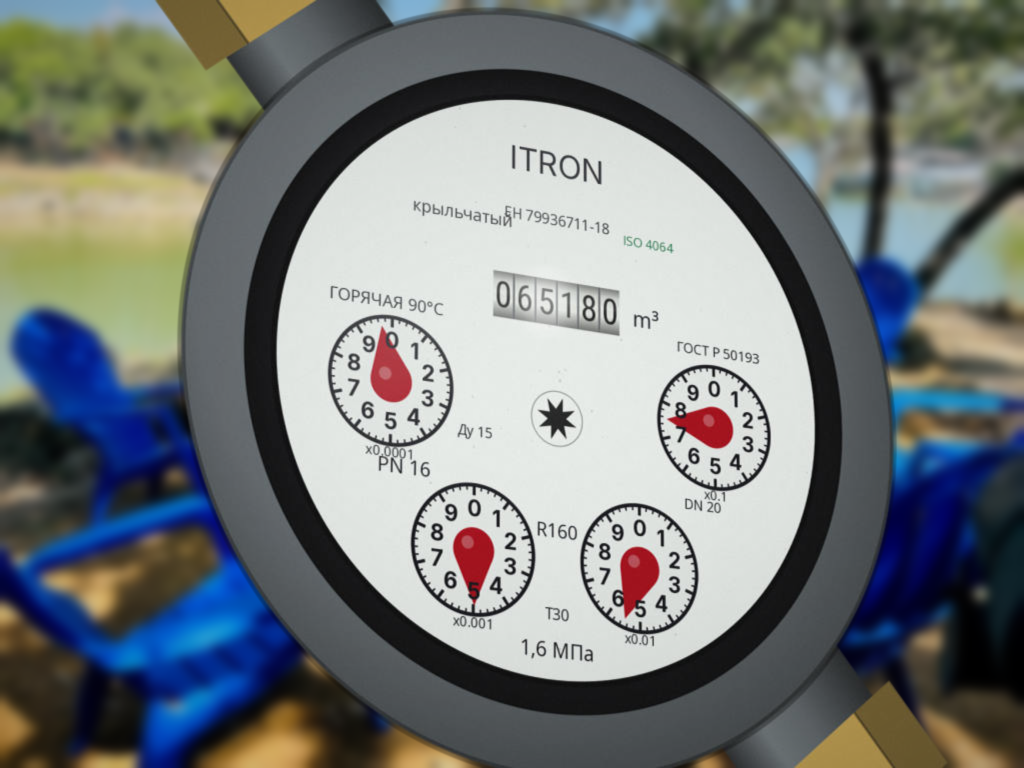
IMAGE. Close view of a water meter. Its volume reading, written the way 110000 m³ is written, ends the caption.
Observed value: 65180.7549 m³
